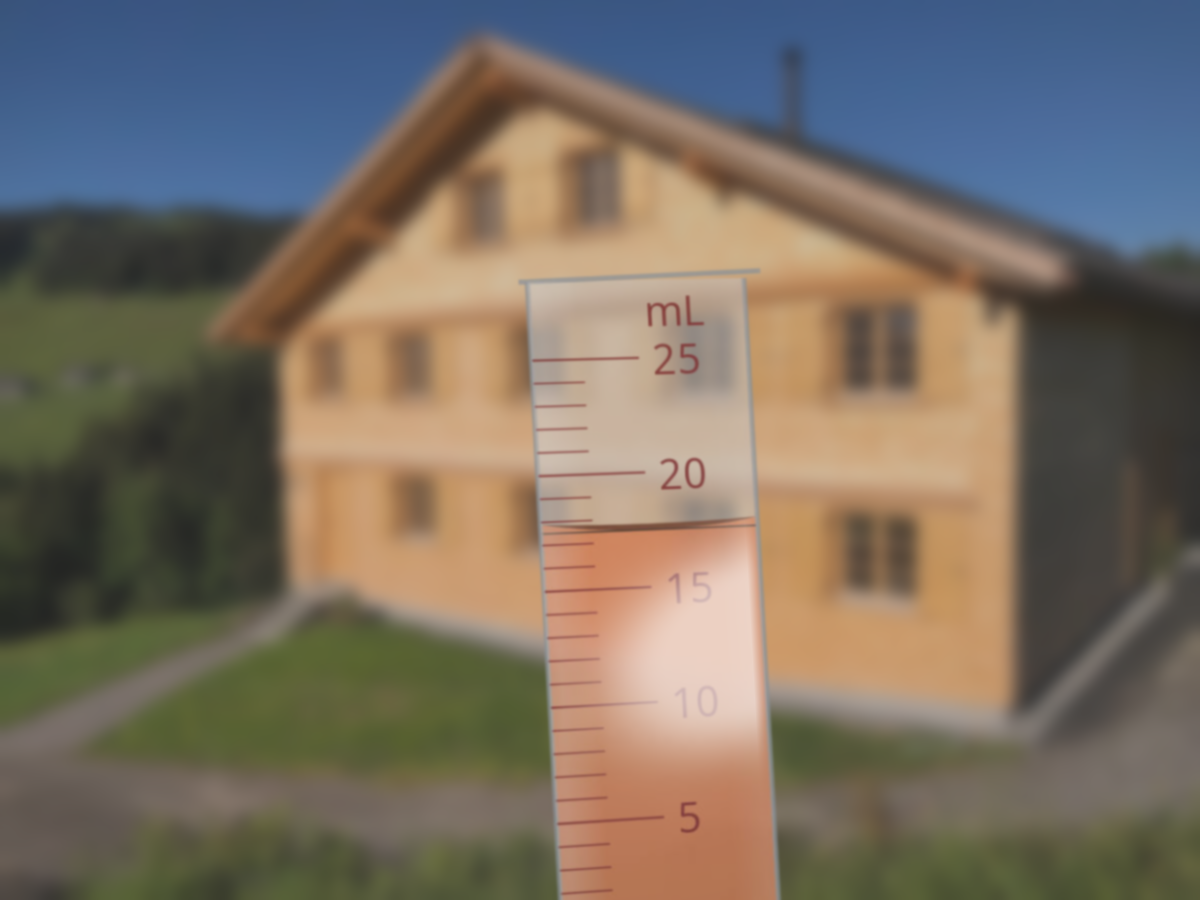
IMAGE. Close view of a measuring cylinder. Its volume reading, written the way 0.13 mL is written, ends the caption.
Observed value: 17.5 mL
